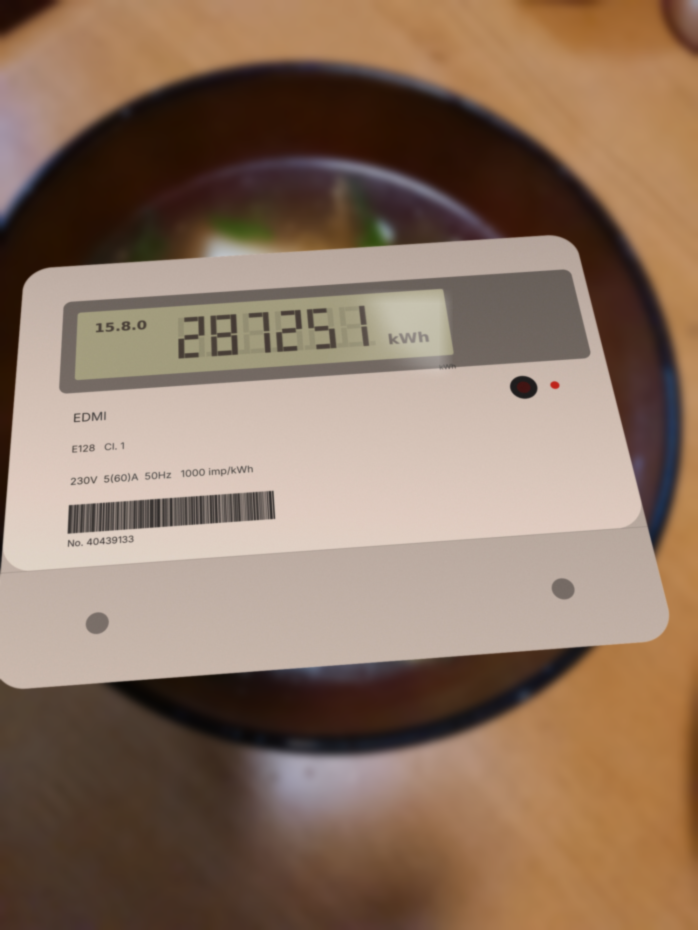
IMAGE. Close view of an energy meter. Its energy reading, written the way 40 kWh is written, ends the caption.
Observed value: 287251 kWh
